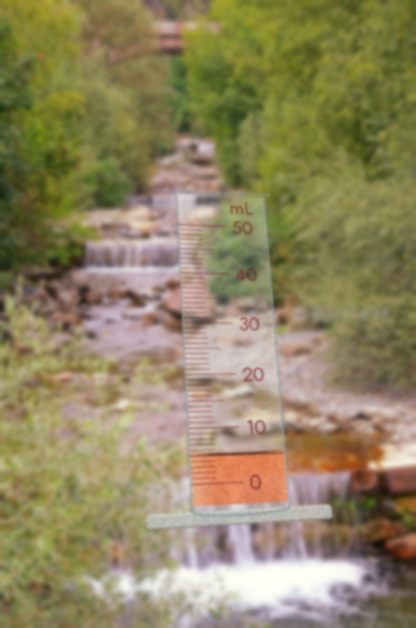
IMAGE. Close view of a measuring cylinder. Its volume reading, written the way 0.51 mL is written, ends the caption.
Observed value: 5 mL
